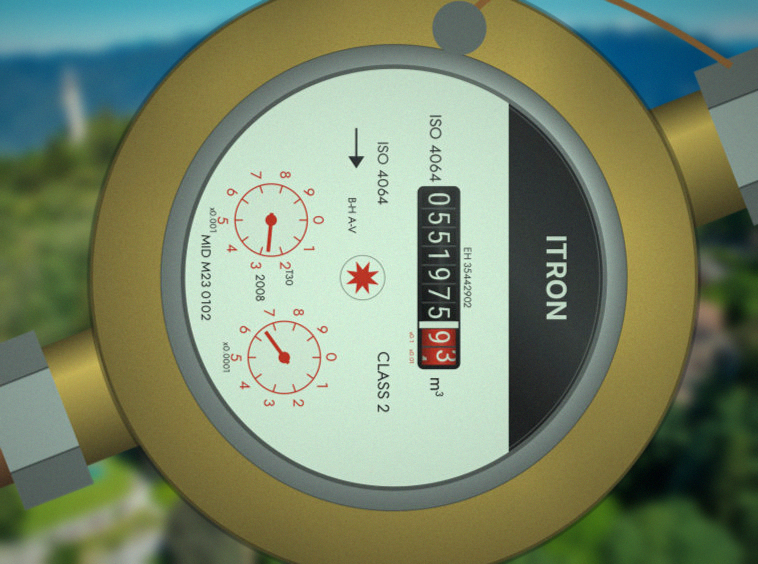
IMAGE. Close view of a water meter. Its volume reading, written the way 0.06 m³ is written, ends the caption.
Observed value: 551975.9326 m³
